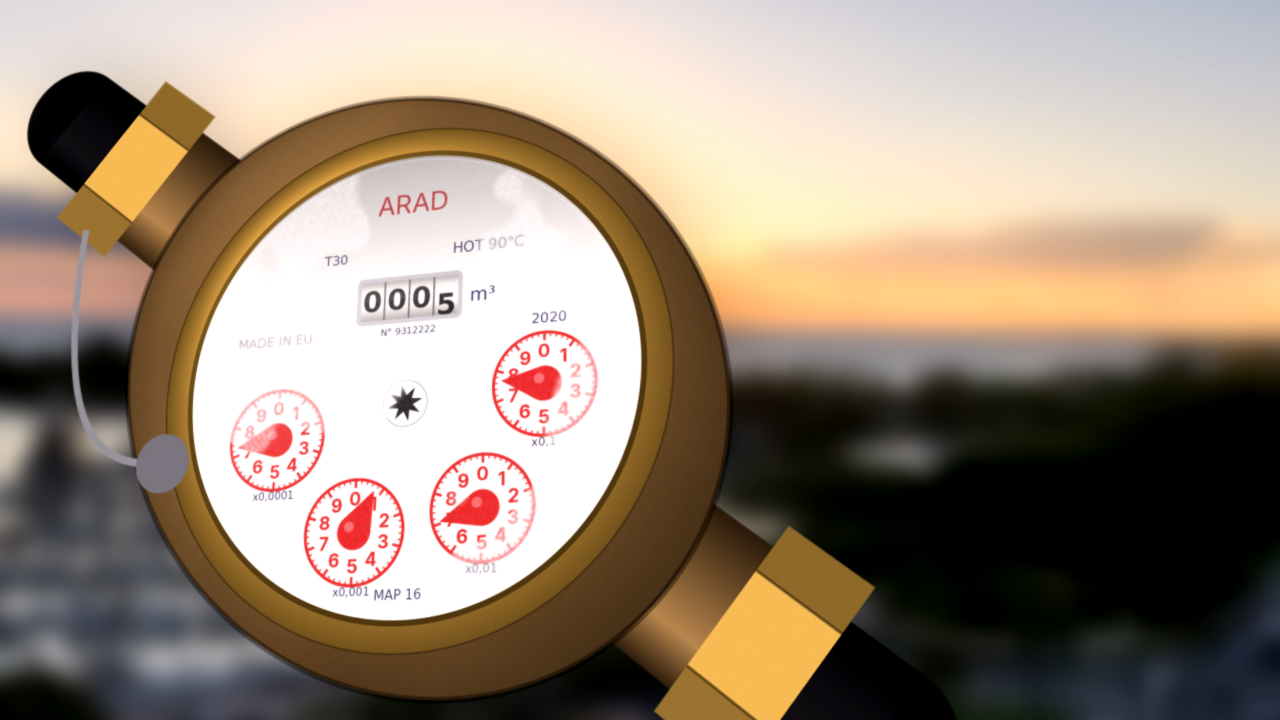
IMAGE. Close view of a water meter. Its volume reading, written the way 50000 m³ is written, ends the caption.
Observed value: 4.7707 m³
